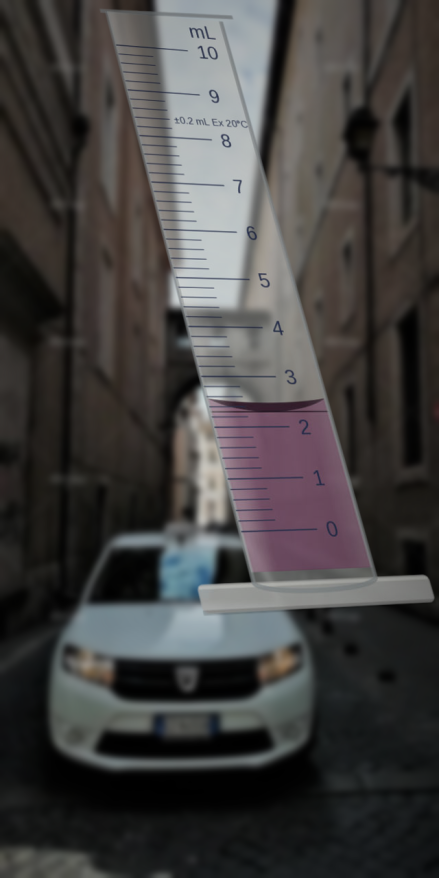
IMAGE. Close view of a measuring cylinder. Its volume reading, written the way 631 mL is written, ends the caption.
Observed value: 2.3 mL
